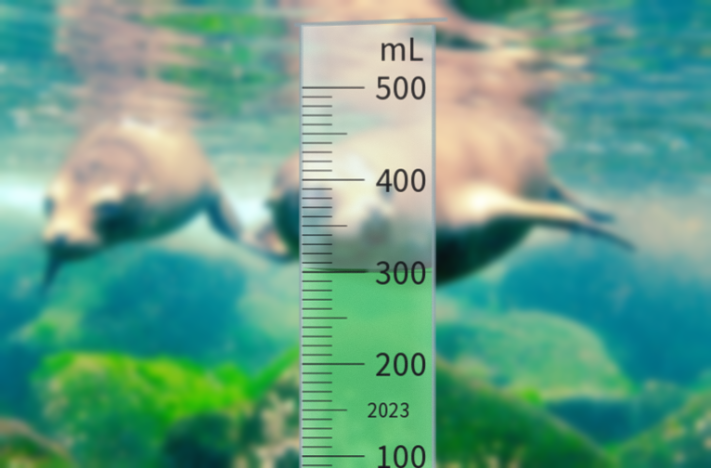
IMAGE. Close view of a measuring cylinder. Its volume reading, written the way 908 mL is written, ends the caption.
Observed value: 300 mL
